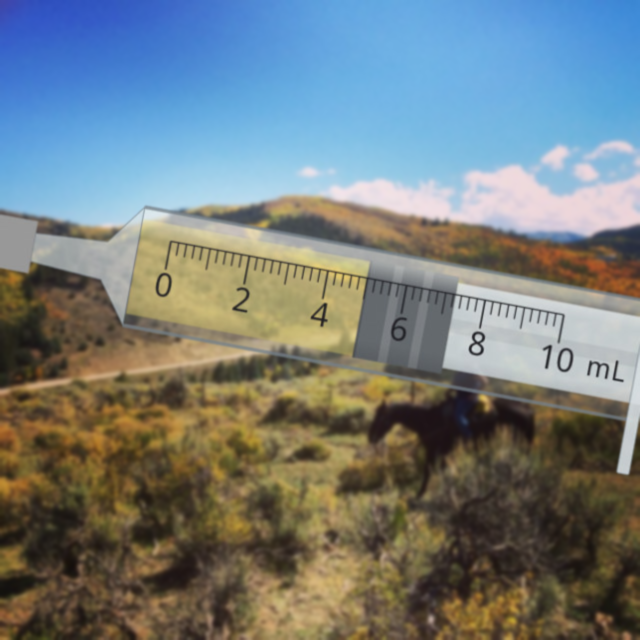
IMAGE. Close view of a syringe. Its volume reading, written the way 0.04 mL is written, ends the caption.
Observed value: 5 mL
